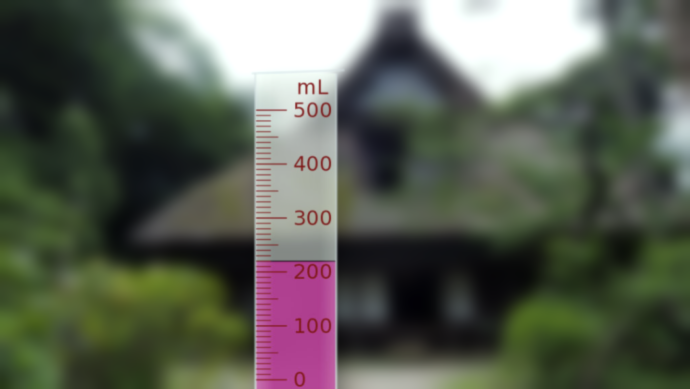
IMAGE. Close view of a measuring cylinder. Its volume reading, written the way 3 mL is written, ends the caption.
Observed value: 220 mL
